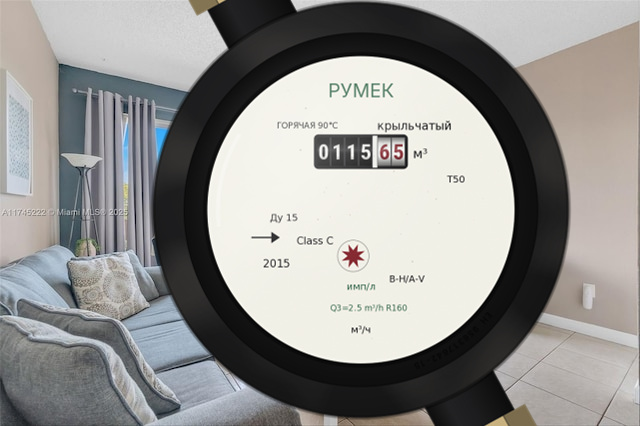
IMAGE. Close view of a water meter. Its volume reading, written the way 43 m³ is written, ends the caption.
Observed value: 115.65 m³
